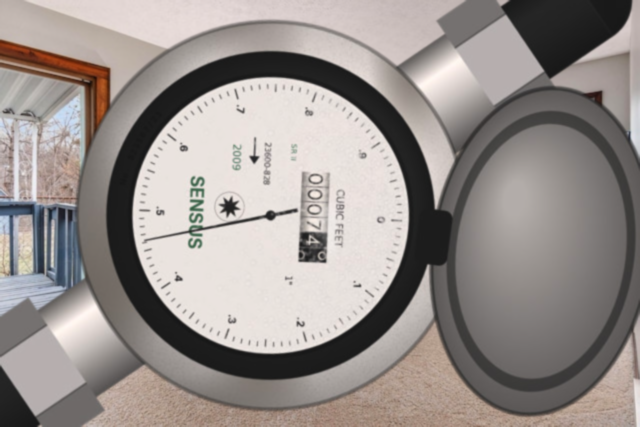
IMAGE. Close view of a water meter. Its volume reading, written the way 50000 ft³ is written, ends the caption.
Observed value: 748.46 ft³
